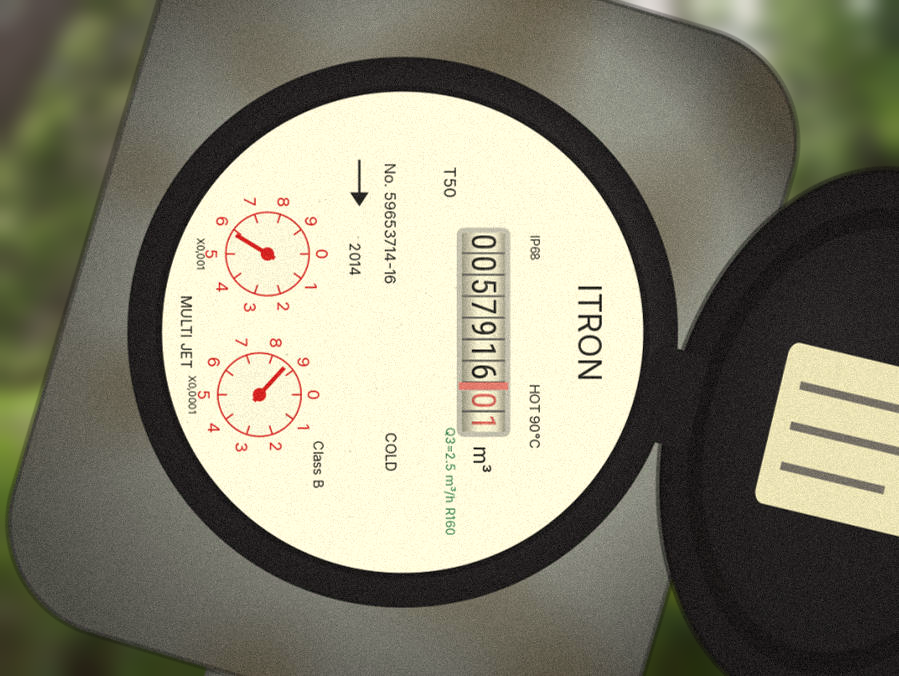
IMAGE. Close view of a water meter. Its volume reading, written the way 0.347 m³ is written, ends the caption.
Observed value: 57916.0158 m³
